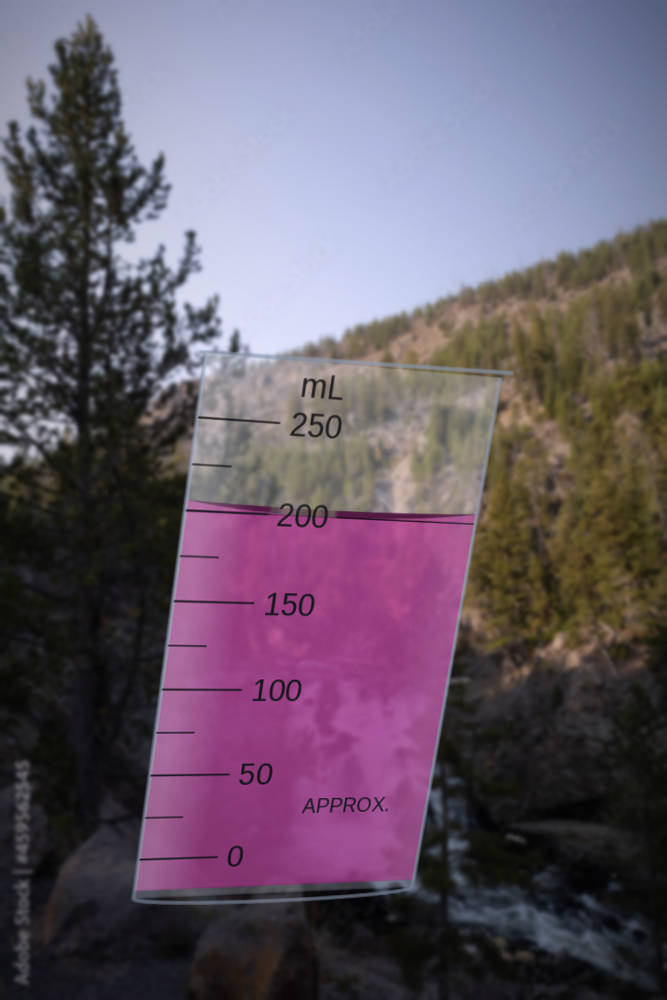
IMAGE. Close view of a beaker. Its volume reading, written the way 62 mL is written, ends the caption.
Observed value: 200 mL
